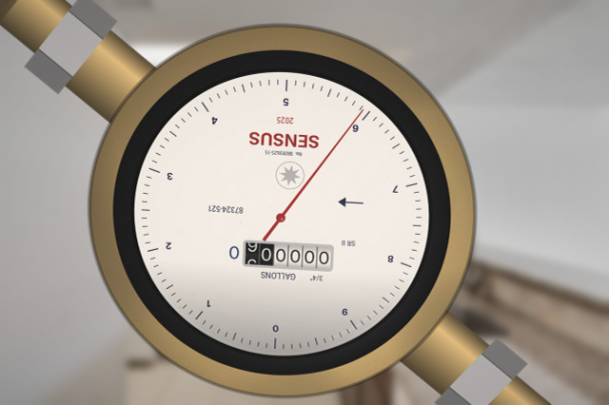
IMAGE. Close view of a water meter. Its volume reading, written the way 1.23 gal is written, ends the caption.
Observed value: 55.9 gal
